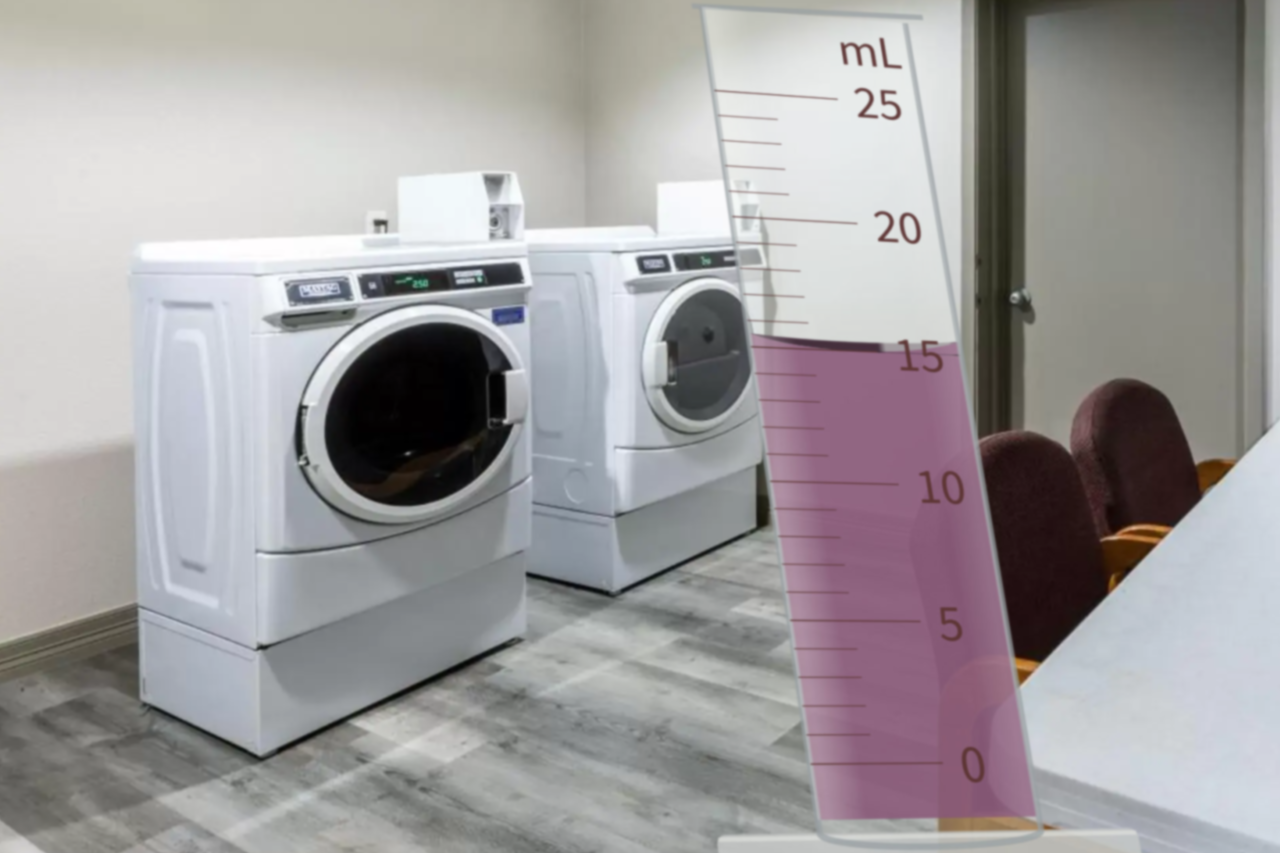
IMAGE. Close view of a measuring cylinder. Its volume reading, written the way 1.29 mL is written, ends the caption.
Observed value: 15 mL
